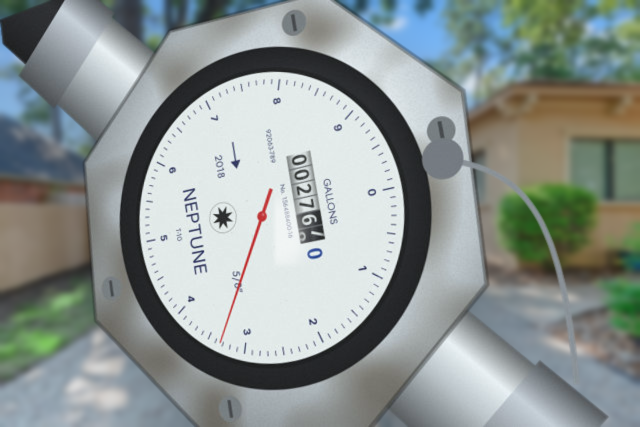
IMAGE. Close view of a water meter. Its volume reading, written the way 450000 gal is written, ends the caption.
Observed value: 27673.3 gal
